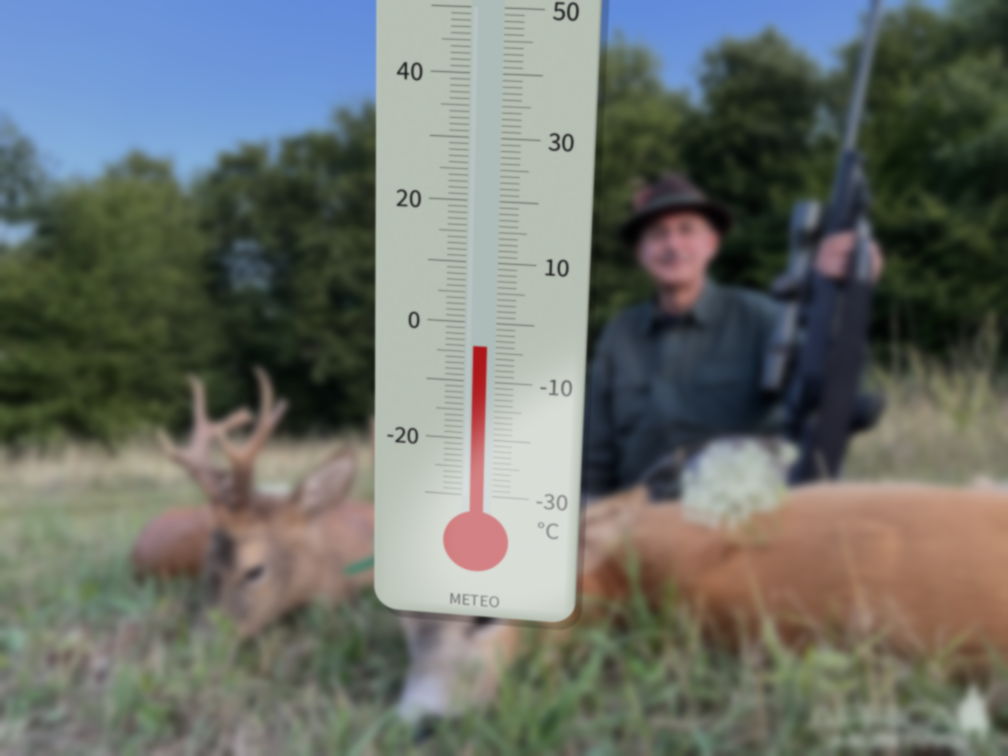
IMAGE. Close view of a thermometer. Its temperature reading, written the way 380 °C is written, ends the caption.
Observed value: -4 °C
